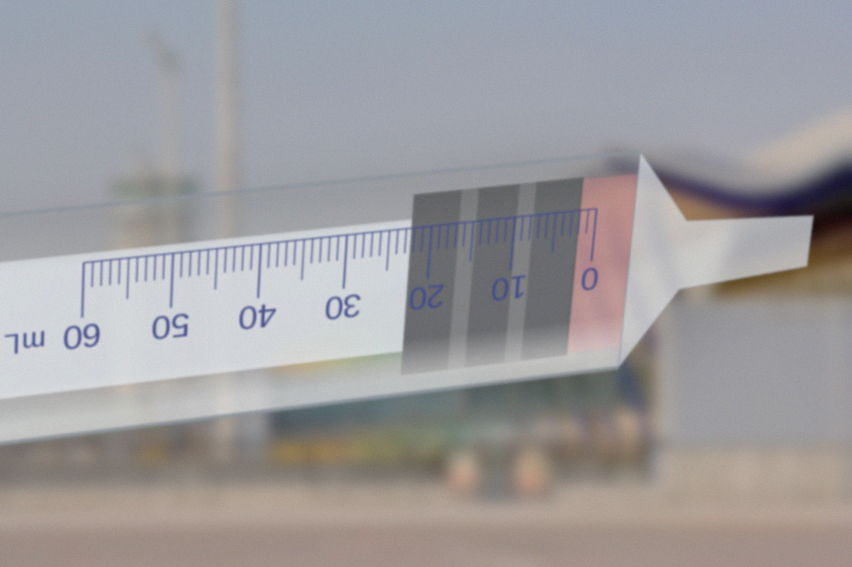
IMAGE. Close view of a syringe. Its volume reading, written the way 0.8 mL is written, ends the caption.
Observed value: 2 mL
